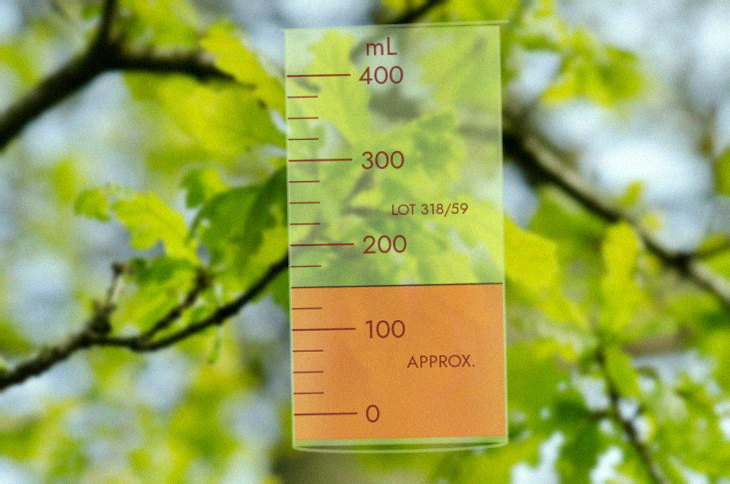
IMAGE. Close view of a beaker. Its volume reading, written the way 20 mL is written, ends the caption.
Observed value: 150 mL
